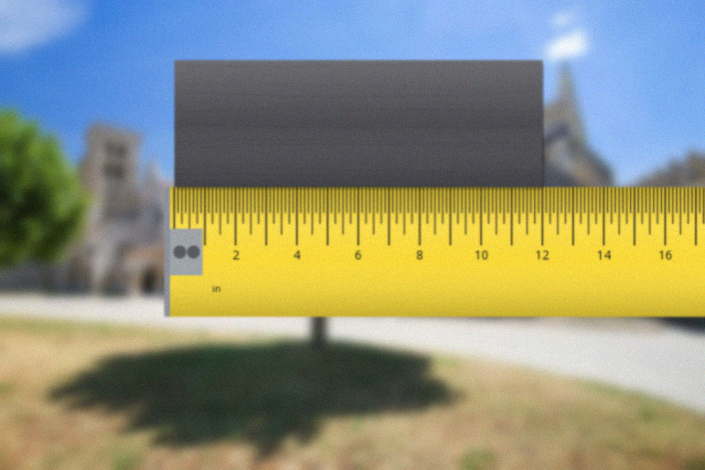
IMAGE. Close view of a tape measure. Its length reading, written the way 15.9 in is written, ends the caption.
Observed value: 12 in
